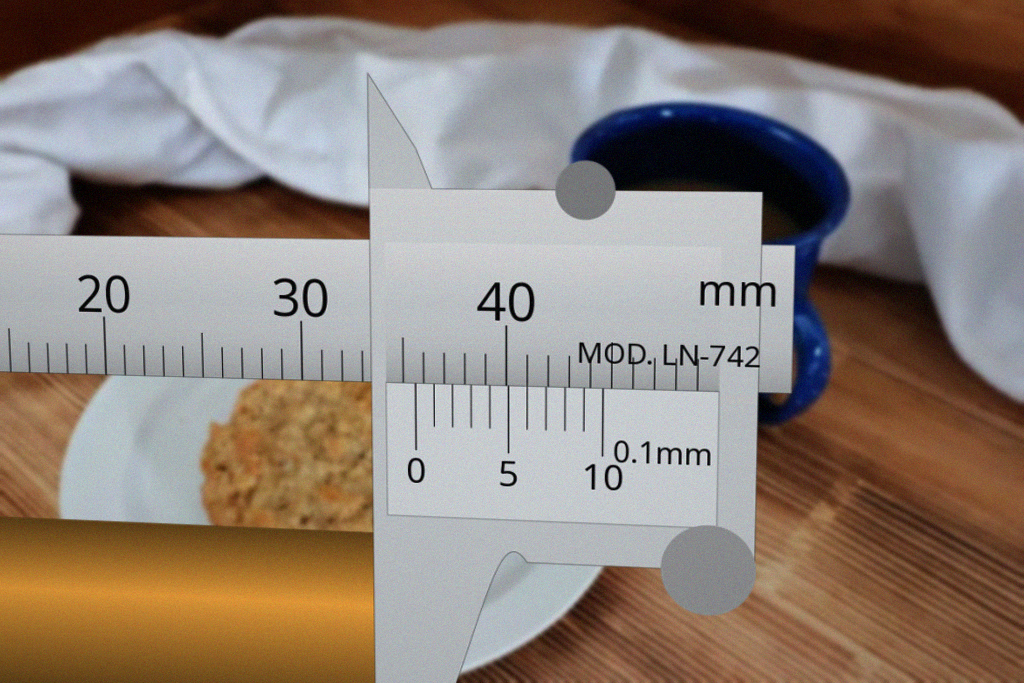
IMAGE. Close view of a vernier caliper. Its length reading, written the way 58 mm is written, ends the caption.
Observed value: 35.6 mm
